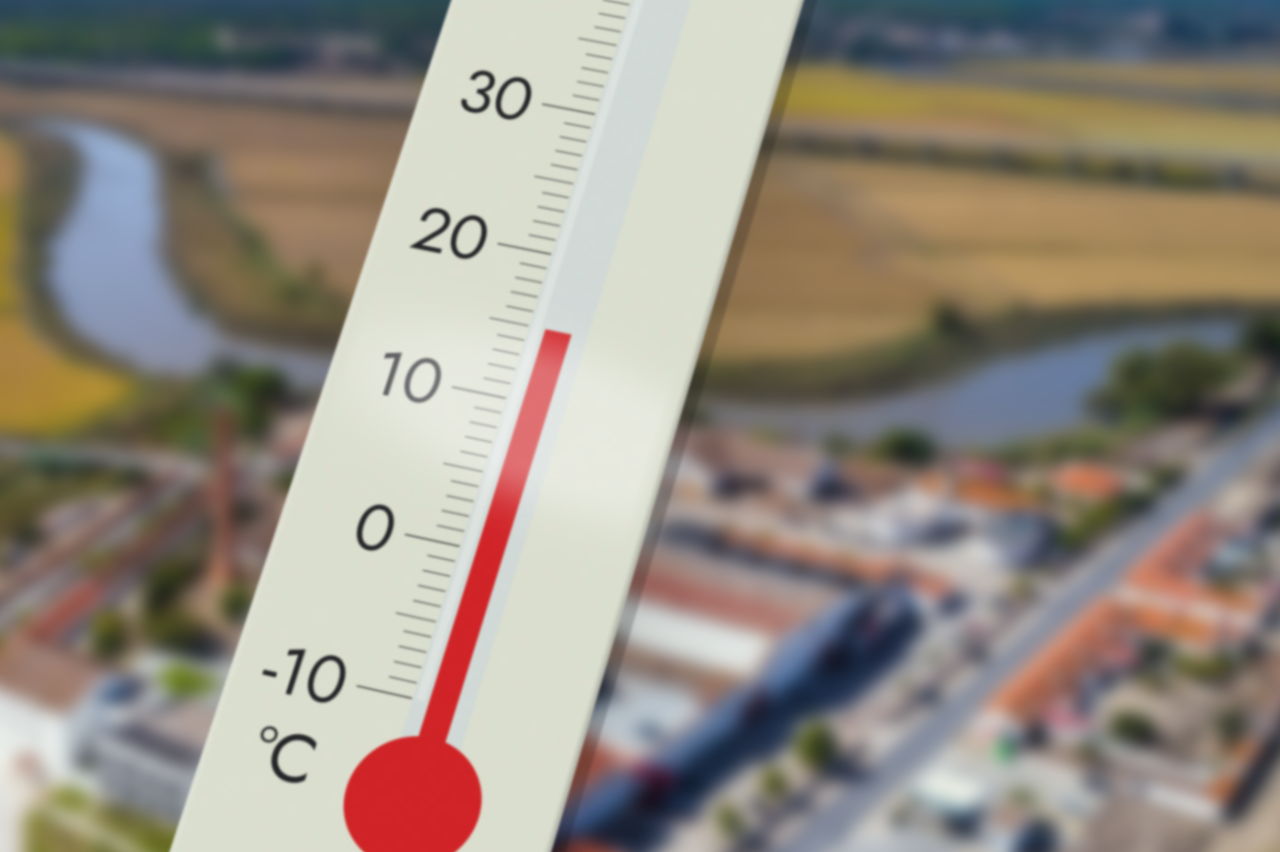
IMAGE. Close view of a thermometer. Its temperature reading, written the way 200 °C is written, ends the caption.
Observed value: 15 °C
